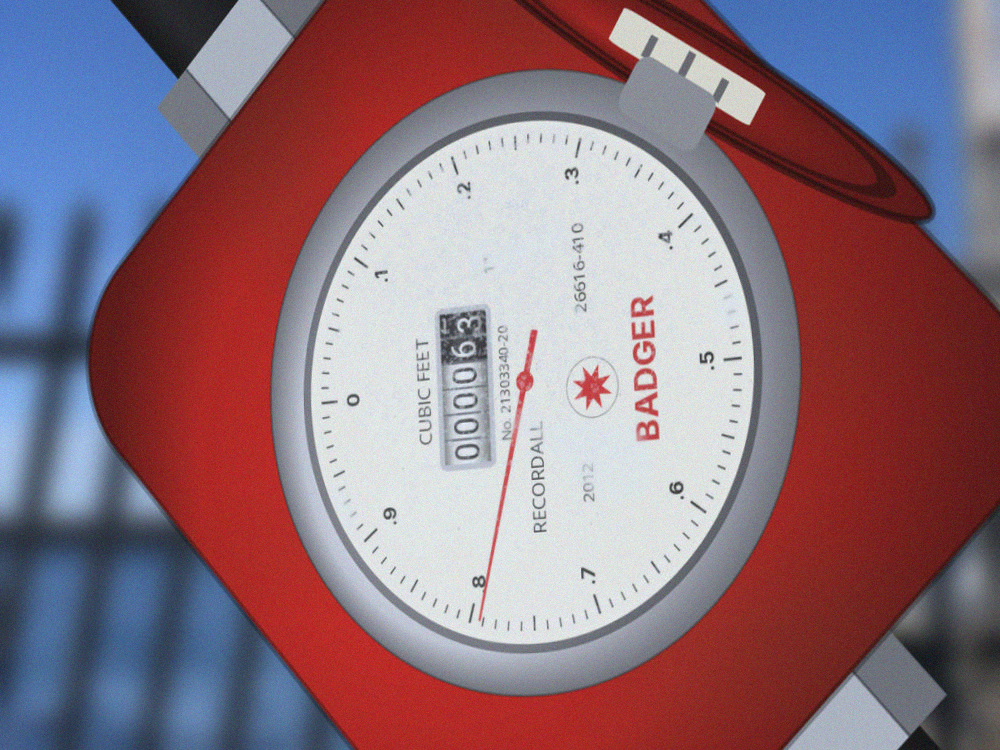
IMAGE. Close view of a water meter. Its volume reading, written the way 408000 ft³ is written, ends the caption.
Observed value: 62.79 ft³
